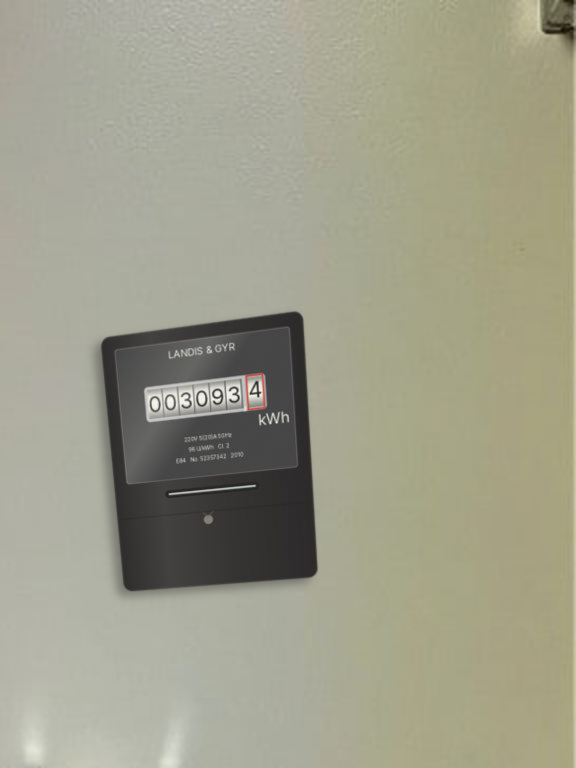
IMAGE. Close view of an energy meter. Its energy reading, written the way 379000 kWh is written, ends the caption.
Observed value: 3093.4 kWh
